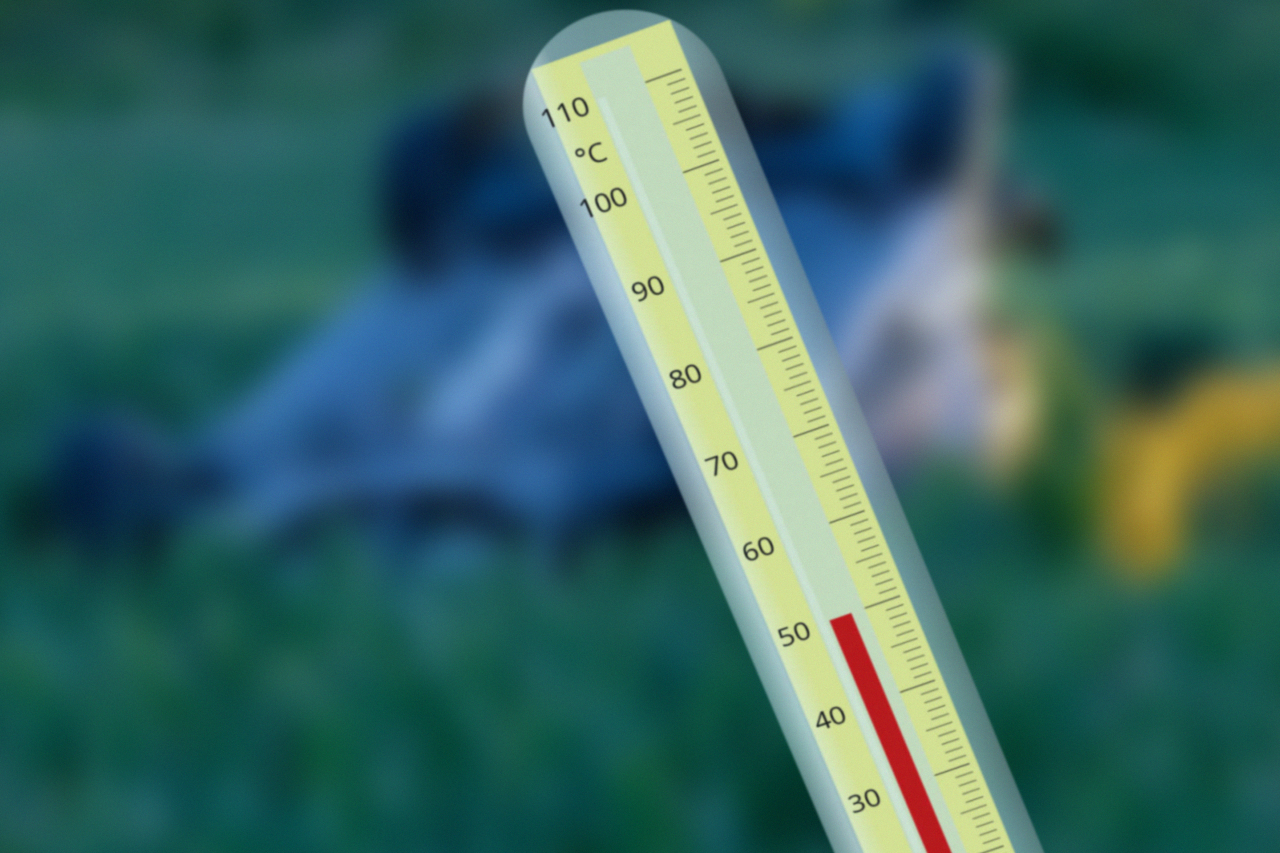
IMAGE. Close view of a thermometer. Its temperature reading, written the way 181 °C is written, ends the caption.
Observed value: 50 °C
